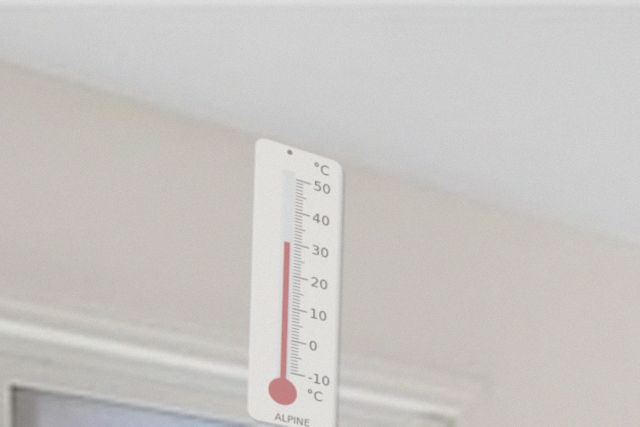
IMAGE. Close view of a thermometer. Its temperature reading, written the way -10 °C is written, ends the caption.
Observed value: 30 °C
